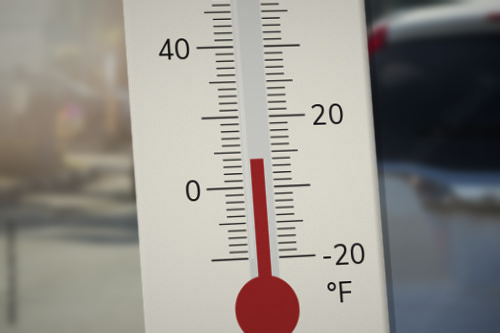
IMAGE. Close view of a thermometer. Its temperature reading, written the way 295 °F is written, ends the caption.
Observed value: 8 °F
